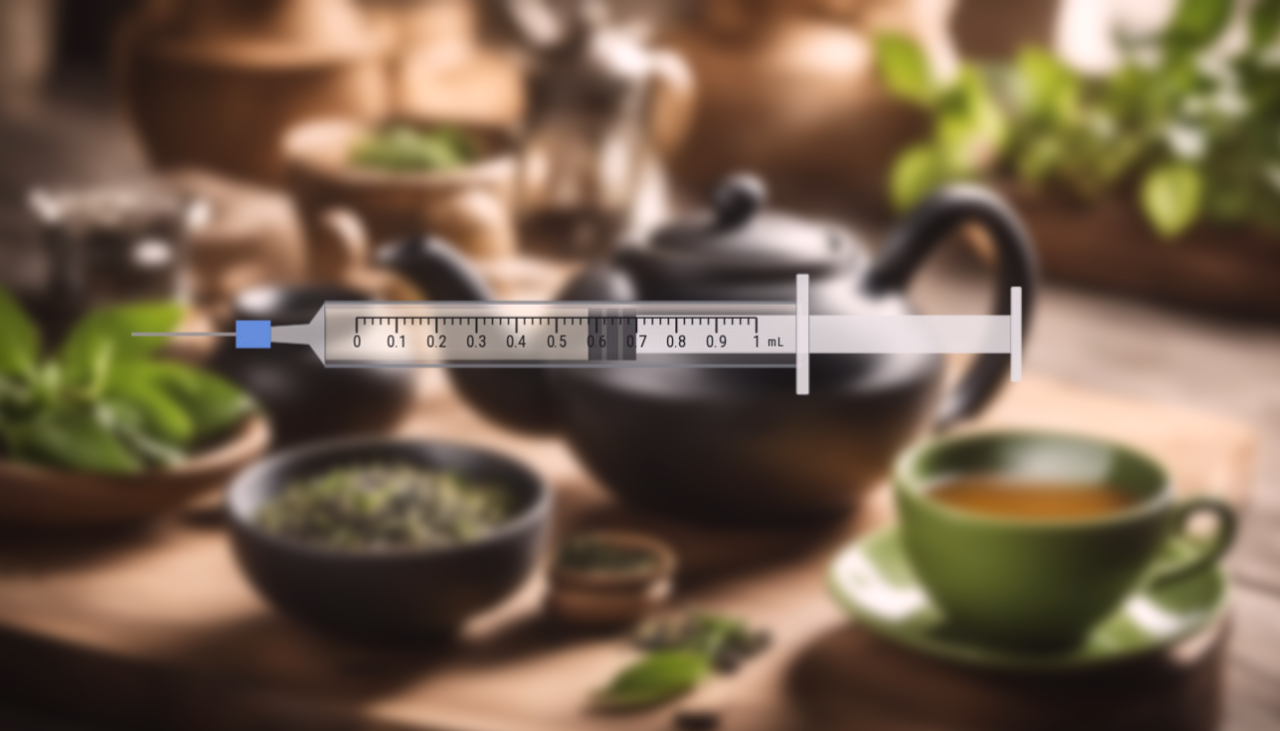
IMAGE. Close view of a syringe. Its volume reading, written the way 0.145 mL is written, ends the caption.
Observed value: 0.58 mL
